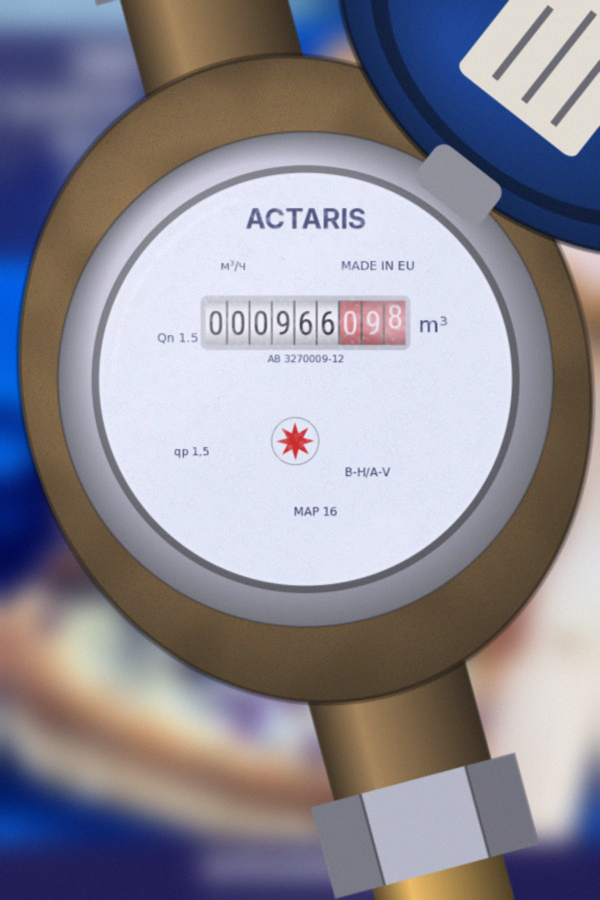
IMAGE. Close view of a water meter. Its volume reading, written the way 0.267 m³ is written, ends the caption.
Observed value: 966.098 m³
